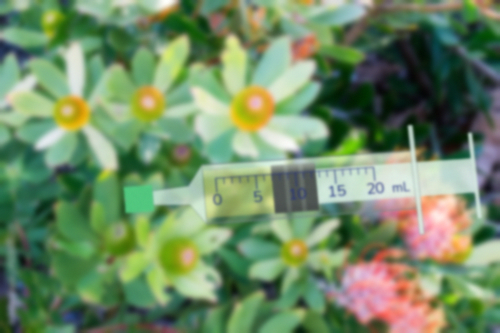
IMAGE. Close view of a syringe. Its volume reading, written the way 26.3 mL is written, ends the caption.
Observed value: 7 mL
